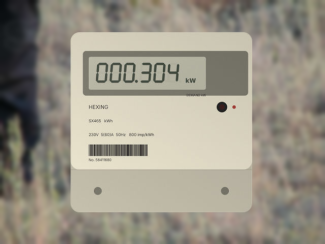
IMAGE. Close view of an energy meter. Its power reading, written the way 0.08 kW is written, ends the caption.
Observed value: 0.304 kW
